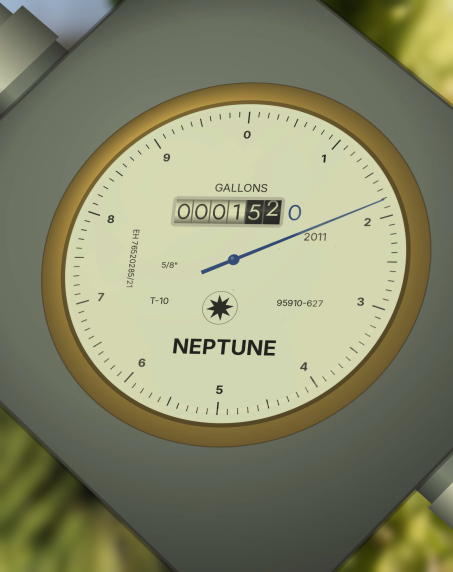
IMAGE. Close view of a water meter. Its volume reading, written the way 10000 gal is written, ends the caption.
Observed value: 1521.8 gal
